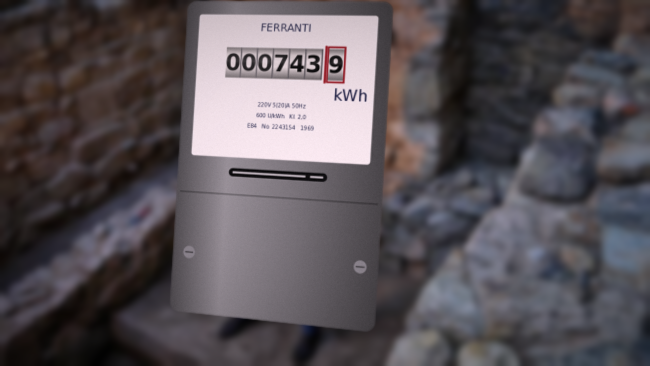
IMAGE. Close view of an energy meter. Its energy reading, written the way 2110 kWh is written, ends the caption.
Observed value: 743.9 kWh
